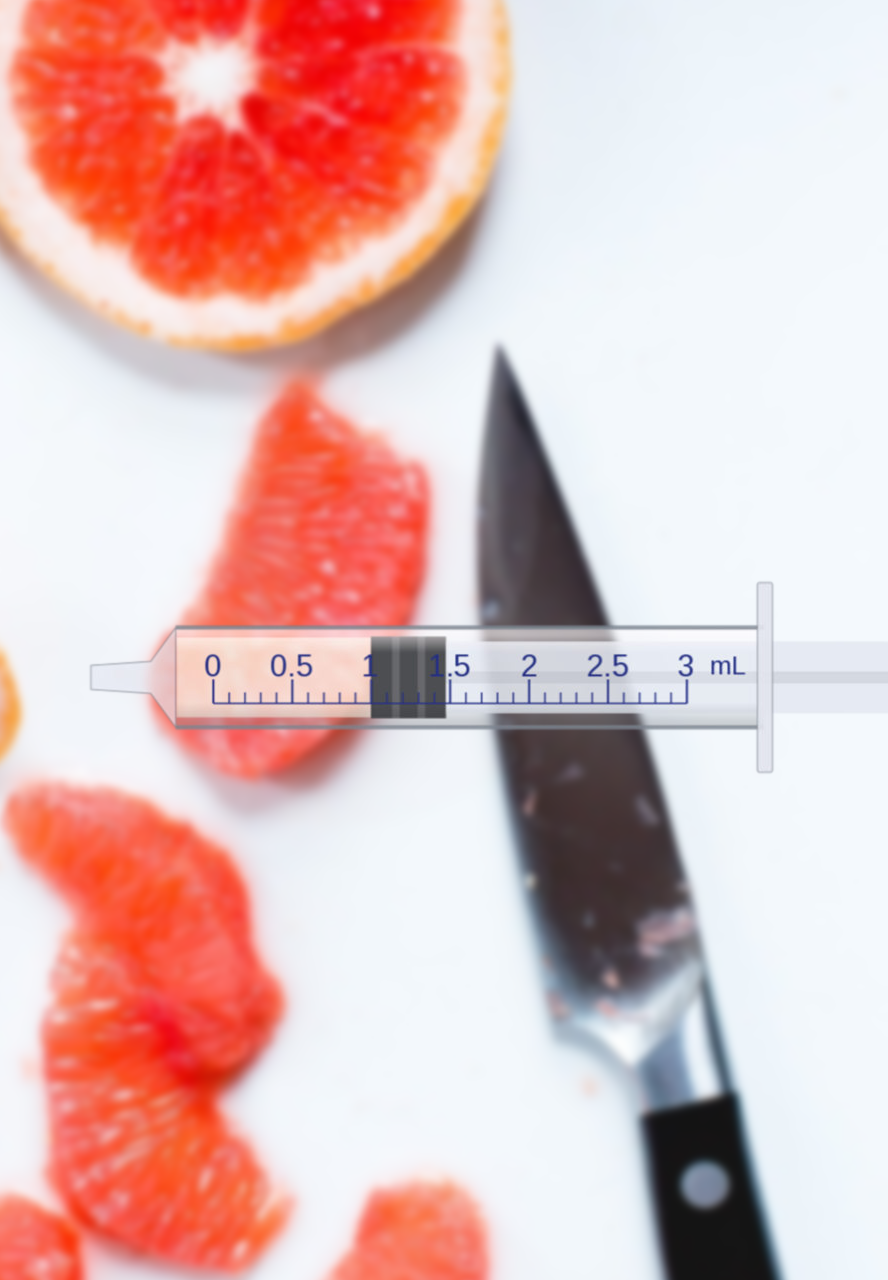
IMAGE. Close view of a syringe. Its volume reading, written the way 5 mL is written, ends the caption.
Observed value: 1 mL
